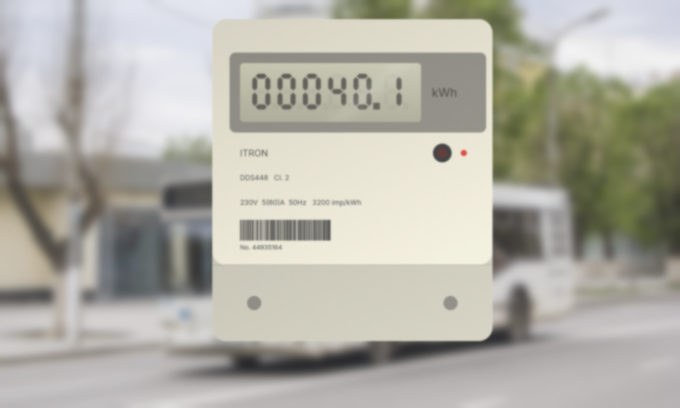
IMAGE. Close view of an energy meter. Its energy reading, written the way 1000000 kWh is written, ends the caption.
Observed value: 40.1 kWh
